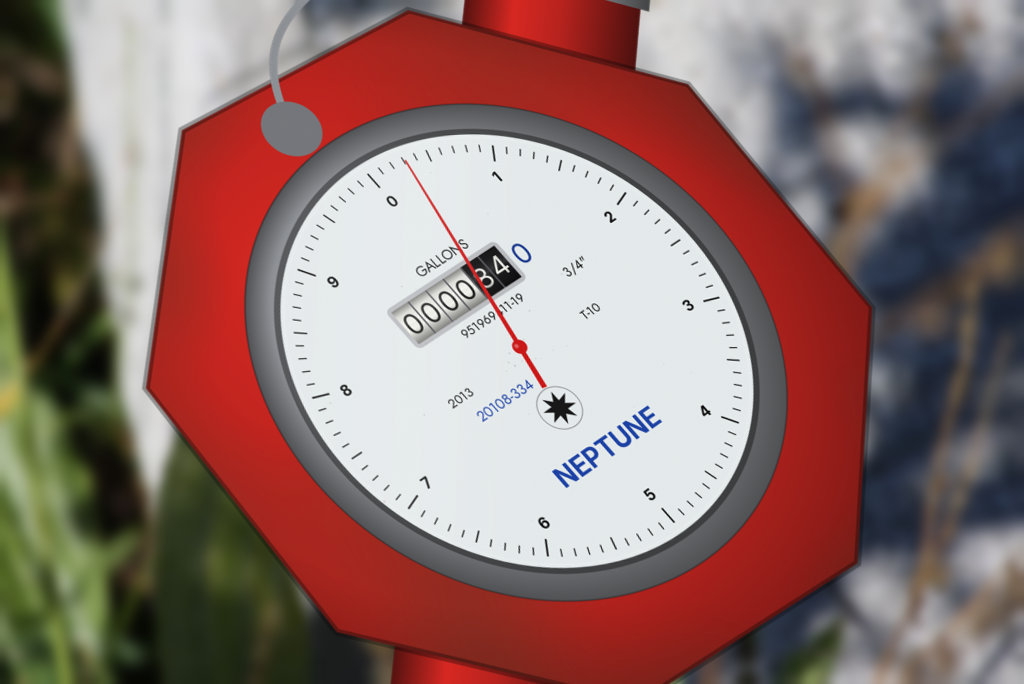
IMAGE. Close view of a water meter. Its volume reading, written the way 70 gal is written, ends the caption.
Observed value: 840.3 gal
